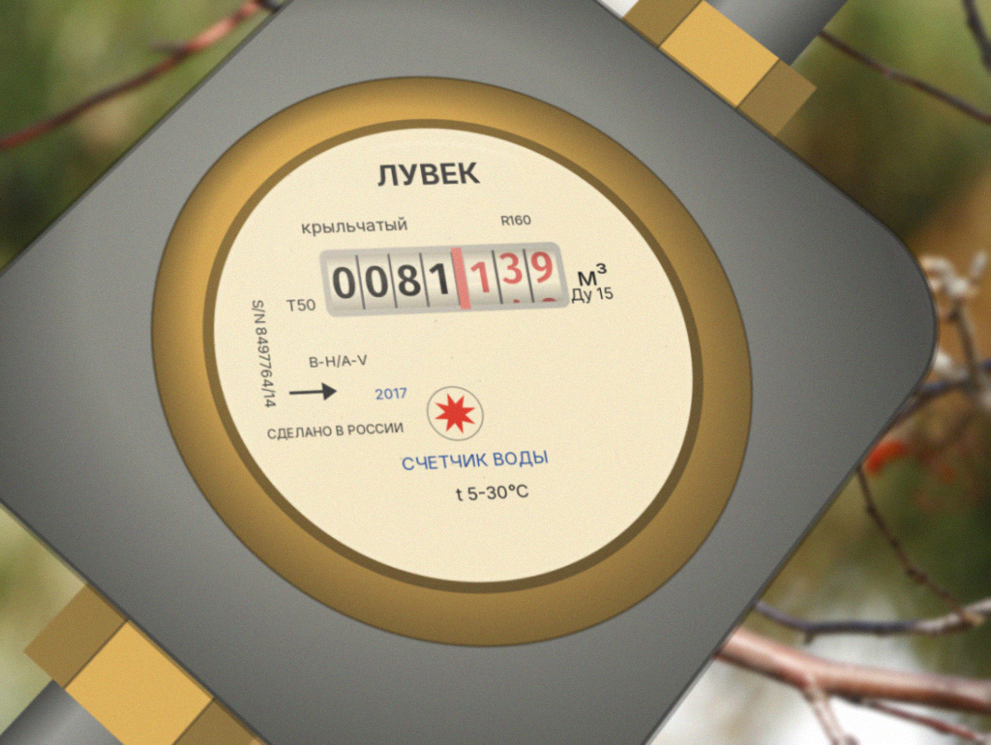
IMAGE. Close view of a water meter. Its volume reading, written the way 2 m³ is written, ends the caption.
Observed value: 81.139 m³
